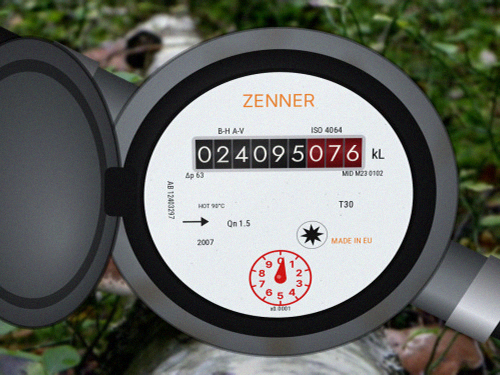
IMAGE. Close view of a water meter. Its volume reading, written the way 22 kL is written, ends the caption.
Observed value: 24095.0760 kL
